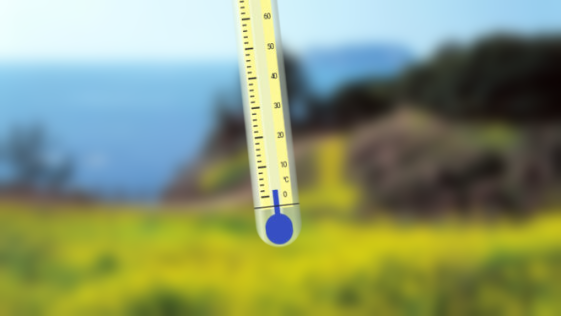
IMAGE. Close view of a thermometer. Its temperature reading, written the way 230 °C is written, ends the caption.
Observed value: 2 °C
